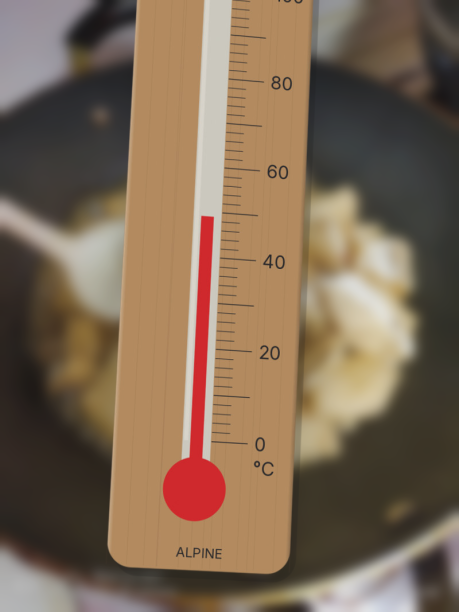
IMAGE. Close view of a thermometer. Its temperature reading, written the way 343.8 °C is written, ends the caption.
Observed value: 49 °C
